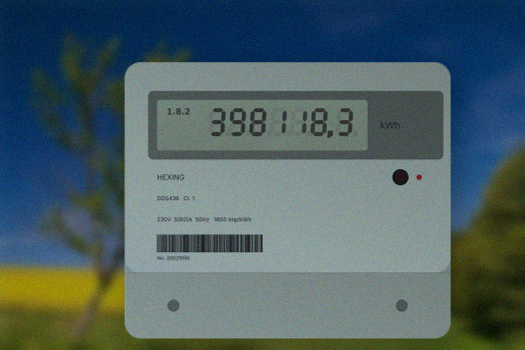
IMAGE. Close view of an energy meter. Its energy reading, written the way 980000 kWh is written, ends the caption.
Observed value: 398118.3 kWh
